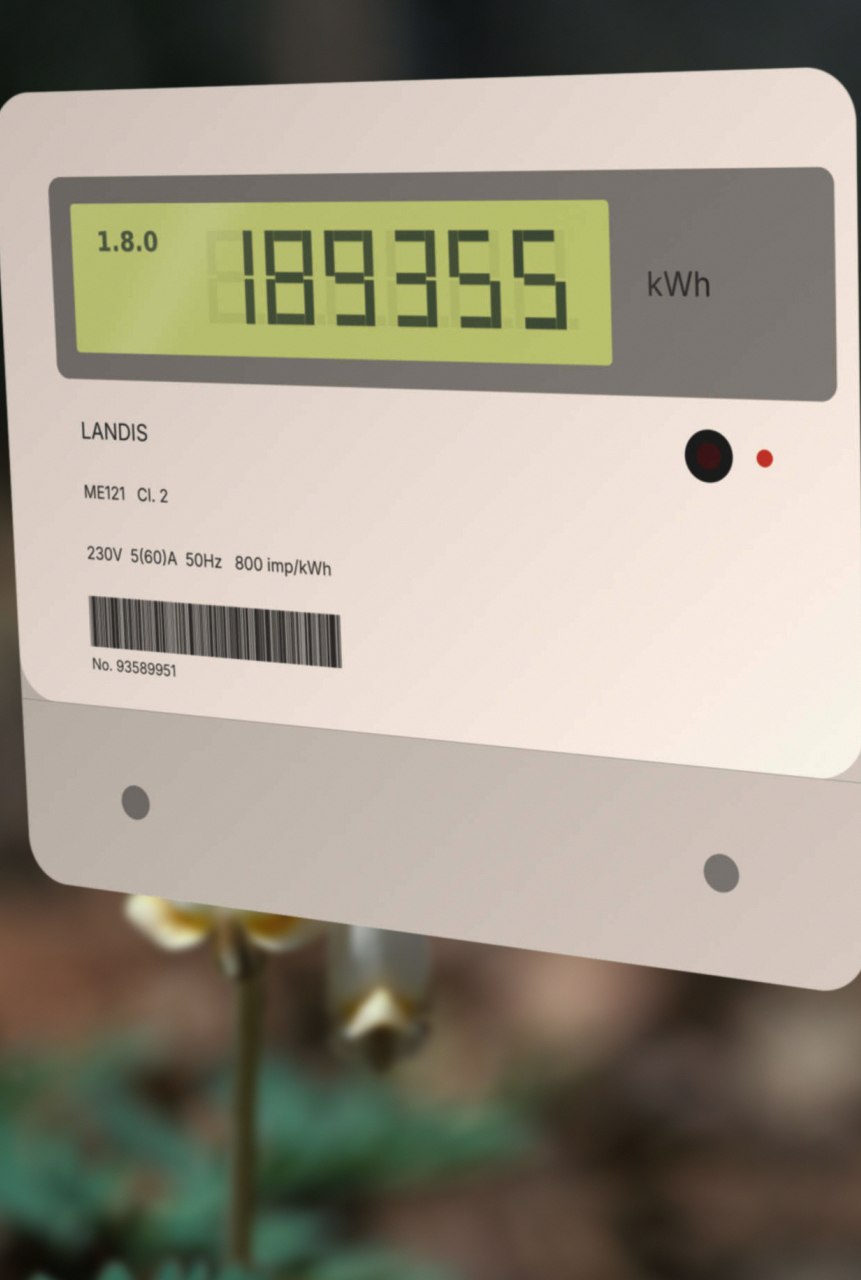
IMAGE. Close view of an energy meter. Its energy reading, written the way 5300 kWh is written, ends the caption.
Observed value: 189355 kWh
